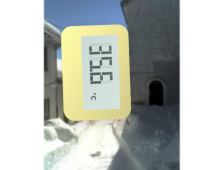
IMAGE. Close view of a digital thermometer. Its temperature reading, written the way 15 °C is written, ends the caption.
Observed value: 35.6 °C
